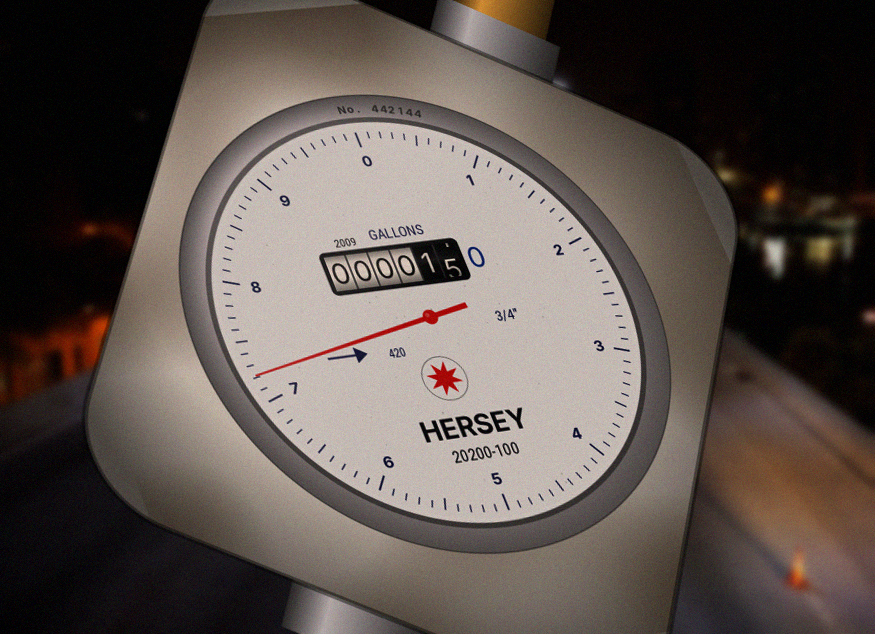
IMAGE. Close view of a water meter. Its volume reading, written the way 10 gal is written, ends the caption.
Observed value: 147.2 gal
